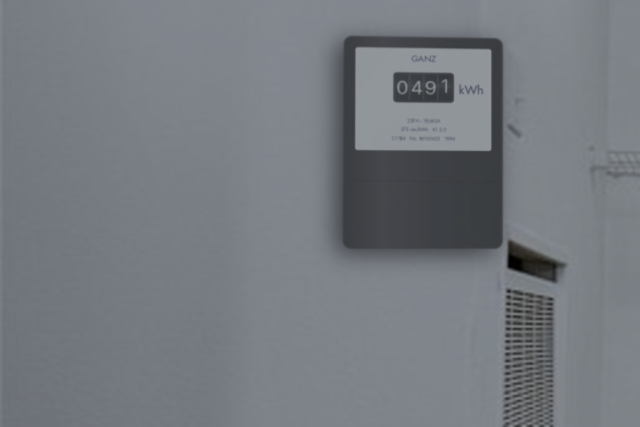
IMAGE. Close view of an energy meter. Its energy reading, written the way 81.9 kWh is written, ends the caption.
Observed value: 491 kWh
